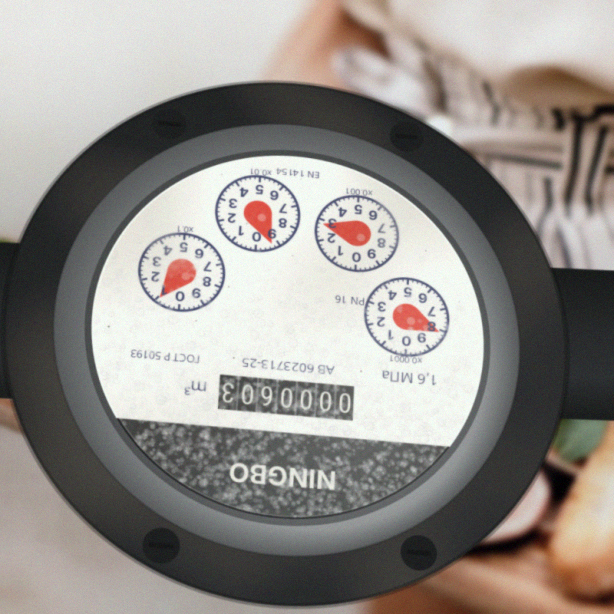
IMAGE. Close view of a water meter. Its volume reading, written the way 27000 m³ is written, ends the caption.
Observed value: 603.0928 m³
